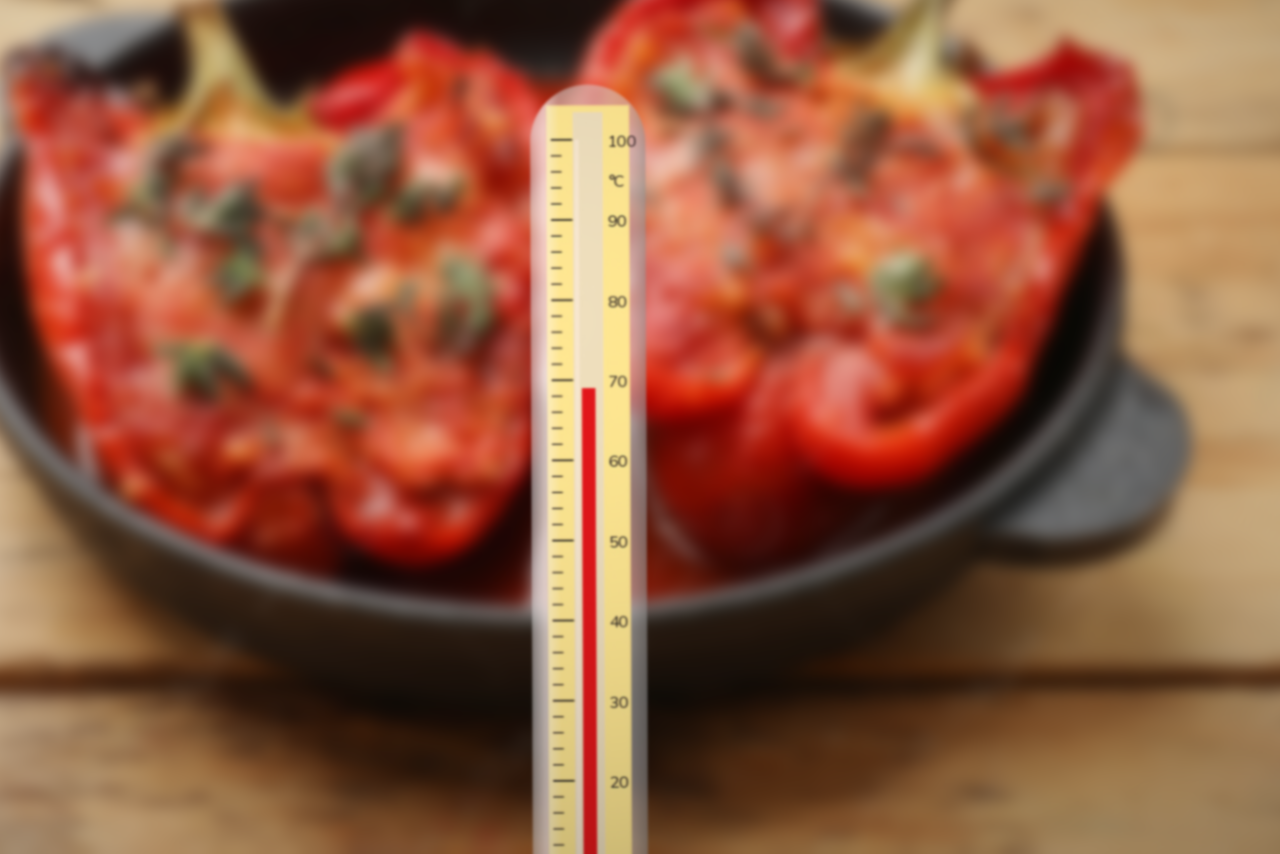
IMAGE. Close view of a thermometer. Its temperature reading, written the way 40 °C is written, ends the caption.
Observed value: 69 °C
